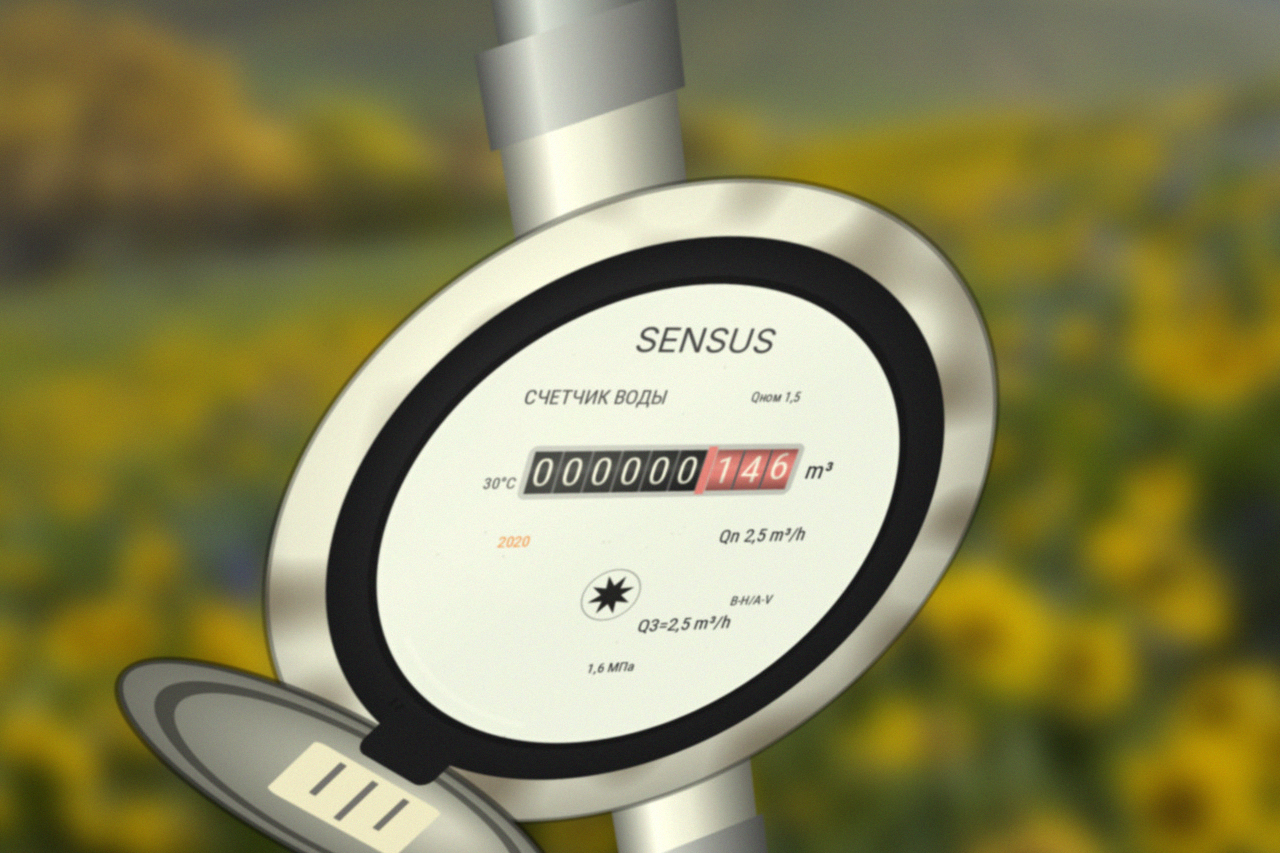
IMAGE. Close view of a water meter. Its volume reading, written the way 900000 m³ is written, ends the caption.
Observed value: 0.146 m³
